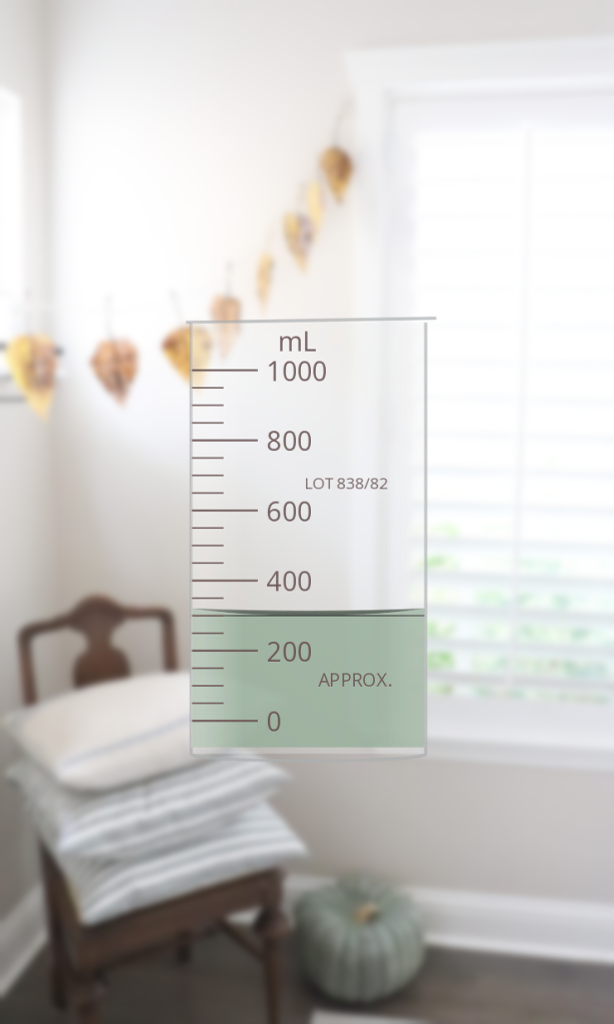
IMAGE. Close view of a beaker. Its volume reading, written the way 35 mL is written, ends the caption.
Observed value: 300 mL
